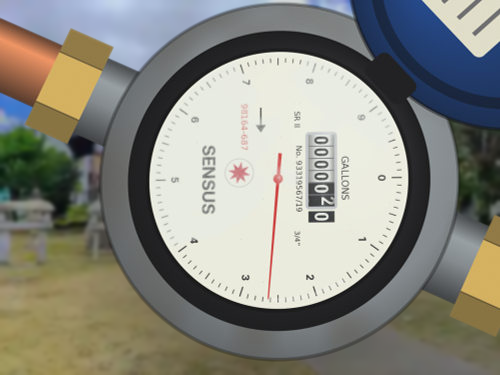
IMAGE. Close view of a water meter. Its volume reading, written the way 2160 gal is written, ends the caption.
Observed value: 22.6 gal
